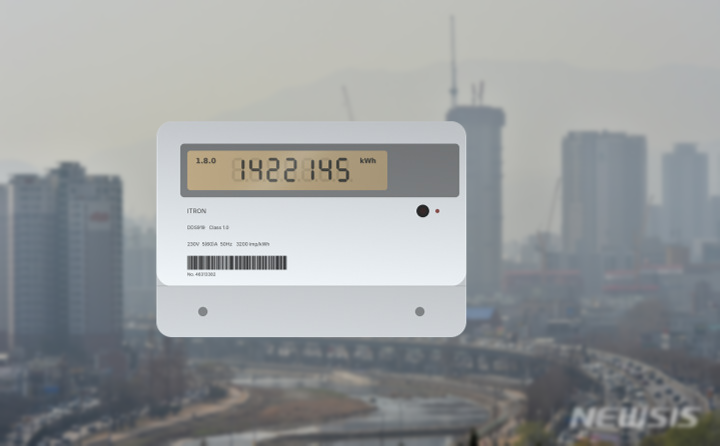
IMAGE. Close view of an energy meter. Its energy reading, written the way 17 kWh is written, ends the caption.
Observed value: 1422145 kWh
